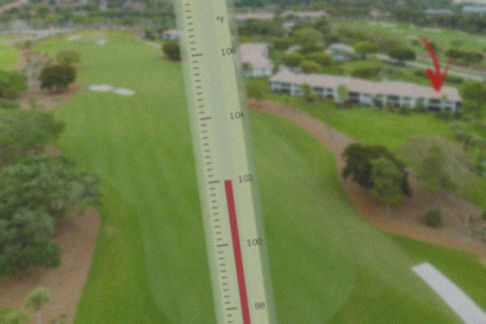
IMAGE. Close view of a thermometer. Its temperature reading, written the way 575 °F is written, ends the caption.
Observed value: 102 °F
